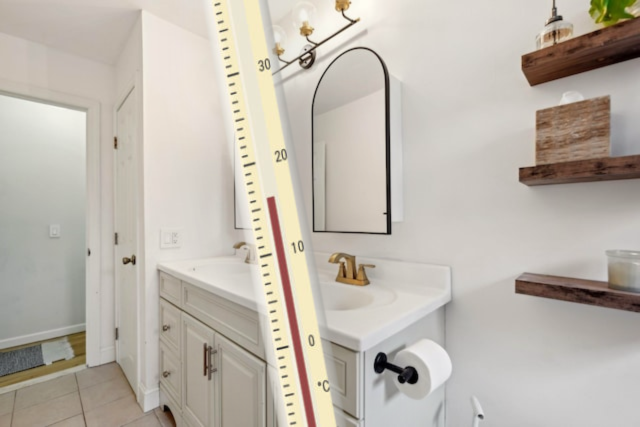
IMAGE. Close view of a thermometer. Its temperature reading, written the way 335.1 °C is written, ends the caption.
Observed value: 16 °C
